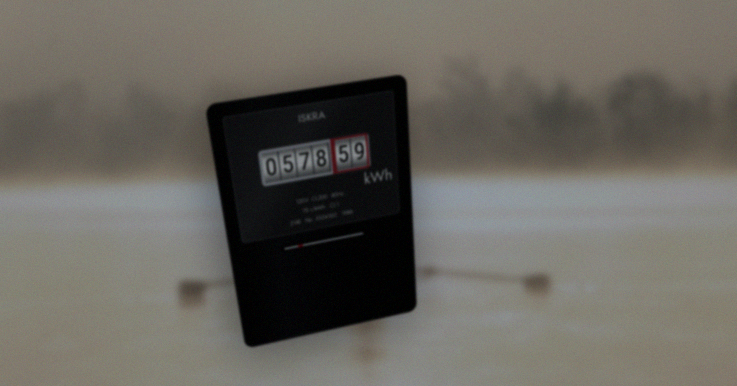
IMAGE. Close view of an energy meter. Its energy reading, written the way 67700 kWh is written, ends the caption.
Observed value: 578.59 kWh
